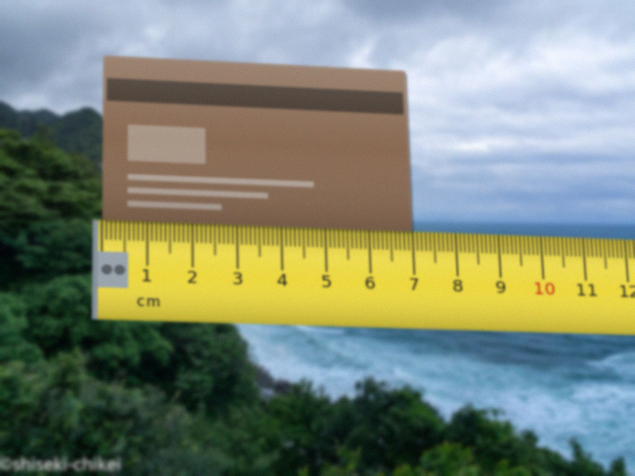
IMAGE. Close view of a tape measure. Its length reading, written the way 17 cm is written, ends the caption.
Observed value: 7 cm
